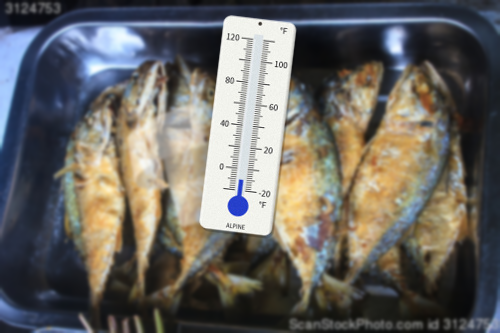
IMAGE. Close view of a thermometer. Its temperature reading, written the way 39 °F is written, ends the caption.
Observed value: -10 °F
